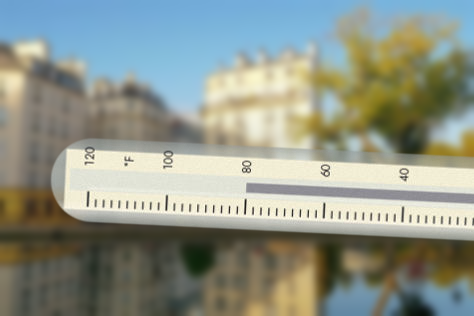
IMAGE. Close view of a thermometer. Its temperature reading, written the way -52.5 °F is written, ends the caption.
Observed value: 80 °F
